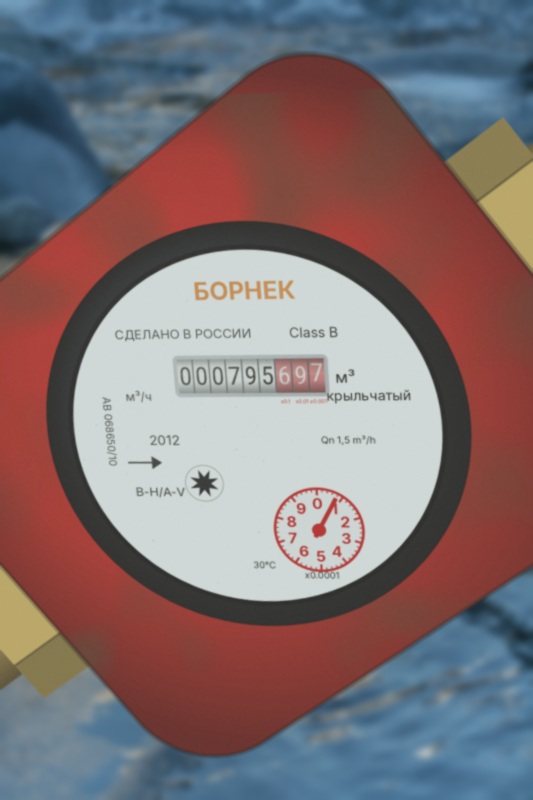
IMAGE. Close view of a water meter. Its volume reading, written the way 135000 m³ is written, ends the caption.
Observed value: 795.6970 m³
